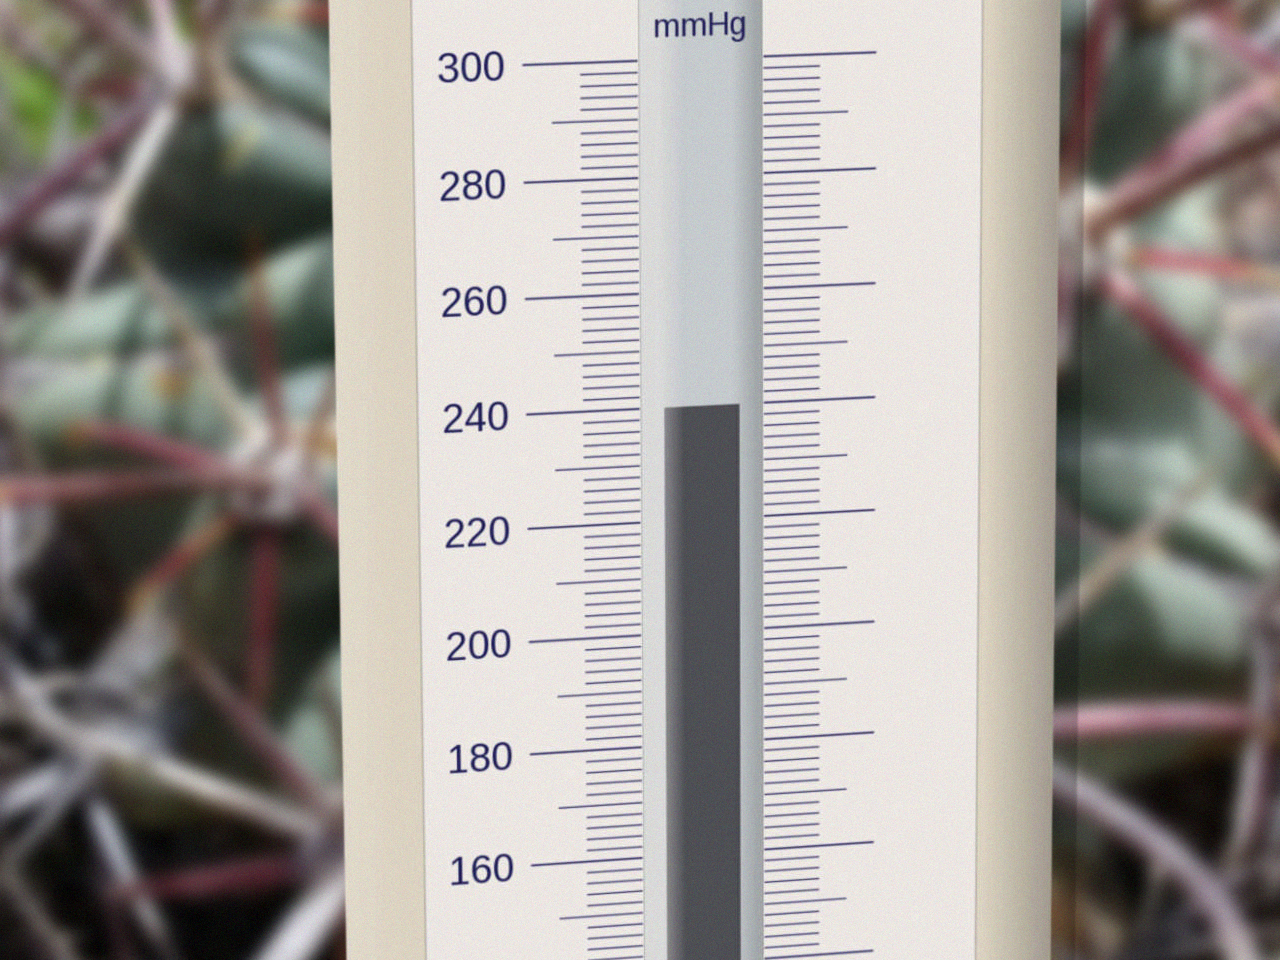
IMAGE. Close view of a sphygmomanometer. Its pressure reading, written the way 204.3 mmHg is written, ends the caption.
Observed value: 240 mmHg
